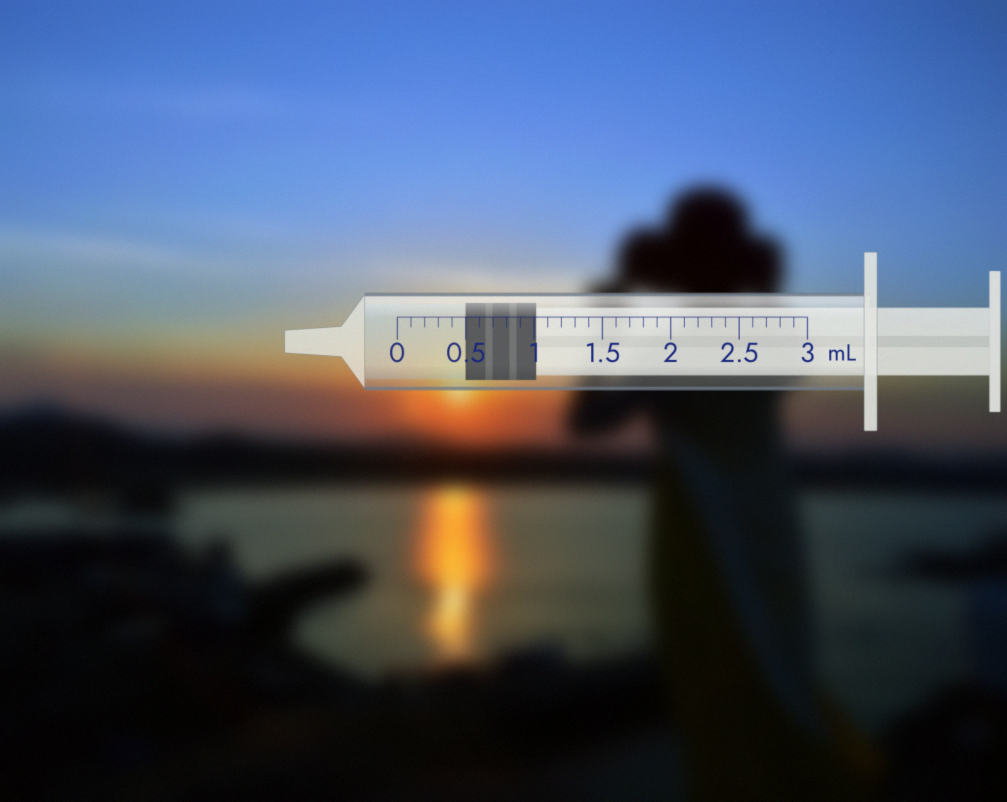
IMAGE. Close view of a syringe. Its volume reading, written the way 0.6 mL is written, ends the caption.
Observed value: 0.5 mL
